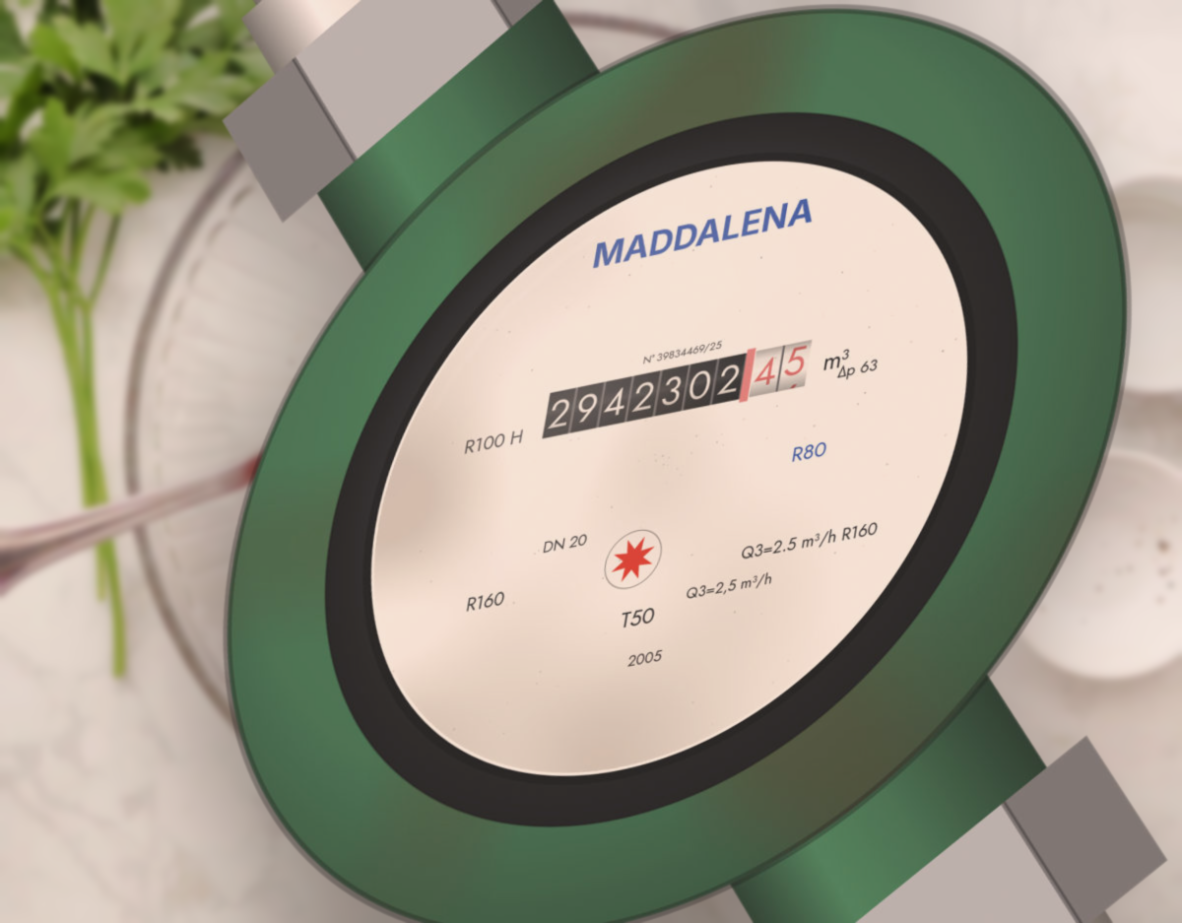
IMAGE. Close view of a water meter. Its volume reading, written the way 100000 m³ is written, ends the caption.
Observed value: 2942302.45 m³
